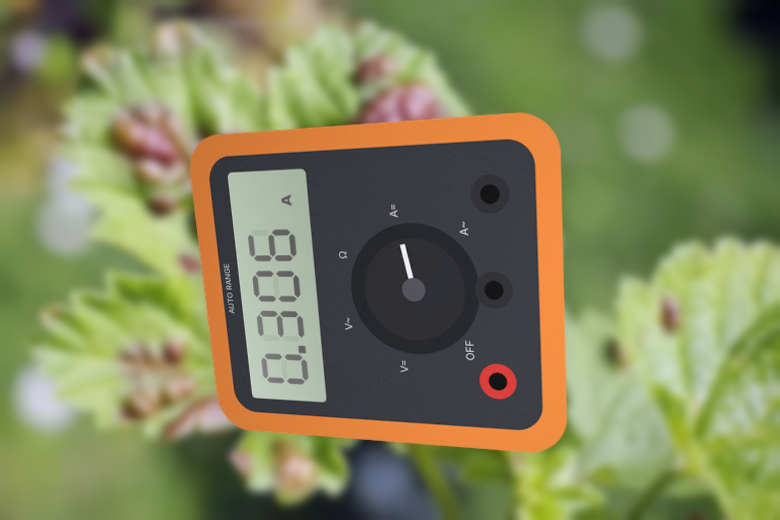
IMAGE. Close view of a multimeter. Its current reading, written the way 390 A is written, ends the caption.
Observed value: 0.306 A
